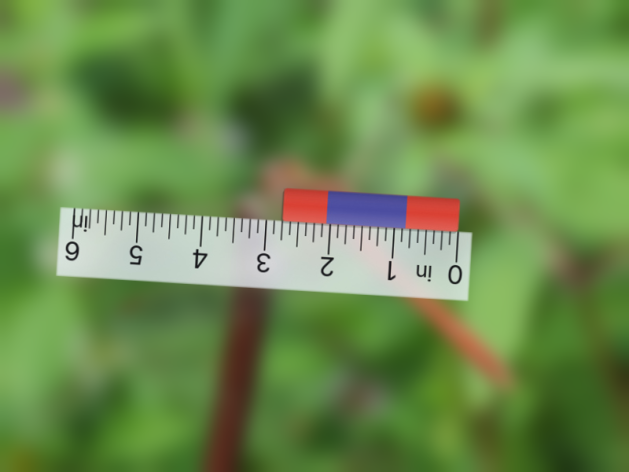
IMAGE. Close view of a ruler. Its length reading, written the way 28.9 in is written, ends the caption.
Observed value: 2.75 in
